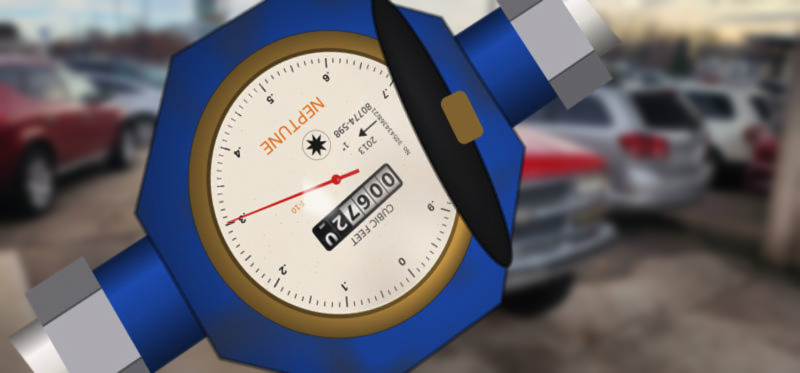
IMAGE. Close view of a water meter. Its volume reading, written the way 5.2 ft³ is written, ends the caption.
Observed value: 6720.30 ft³
